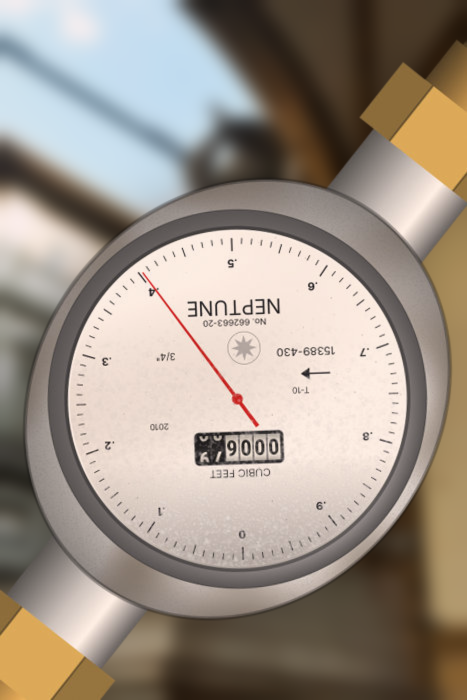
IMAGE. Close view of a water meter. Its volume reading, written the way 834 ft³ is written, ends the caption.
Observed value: 679.40 ft³
